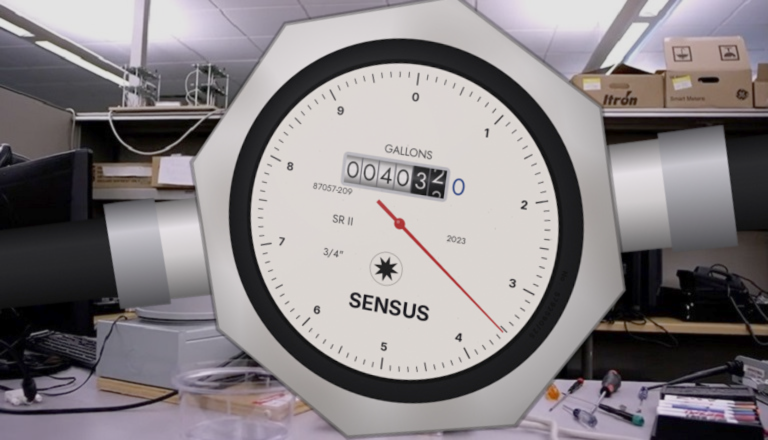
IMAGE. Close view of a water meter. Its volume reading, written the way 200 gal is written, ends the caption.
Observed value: 40323.5 gal
